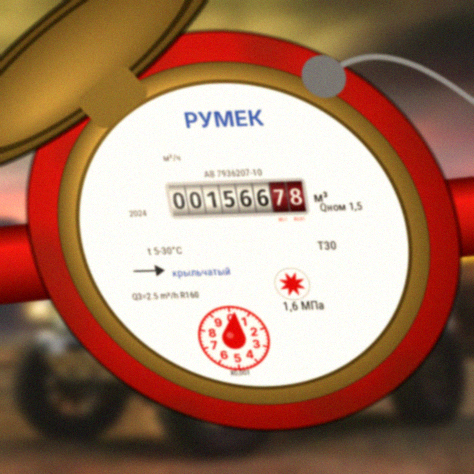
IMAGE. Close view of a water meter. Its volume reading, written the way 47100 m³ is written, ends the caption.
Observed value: 1566.780 m³
